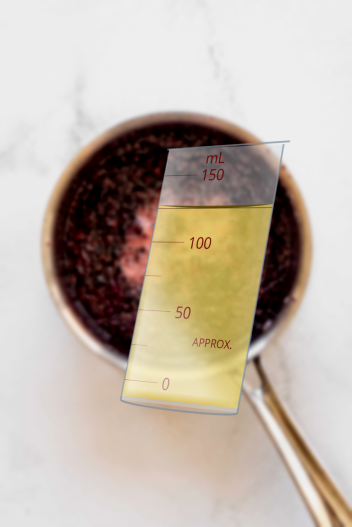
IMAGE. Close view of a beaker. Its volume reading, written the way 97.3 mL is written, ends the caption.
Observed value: 125 mL
